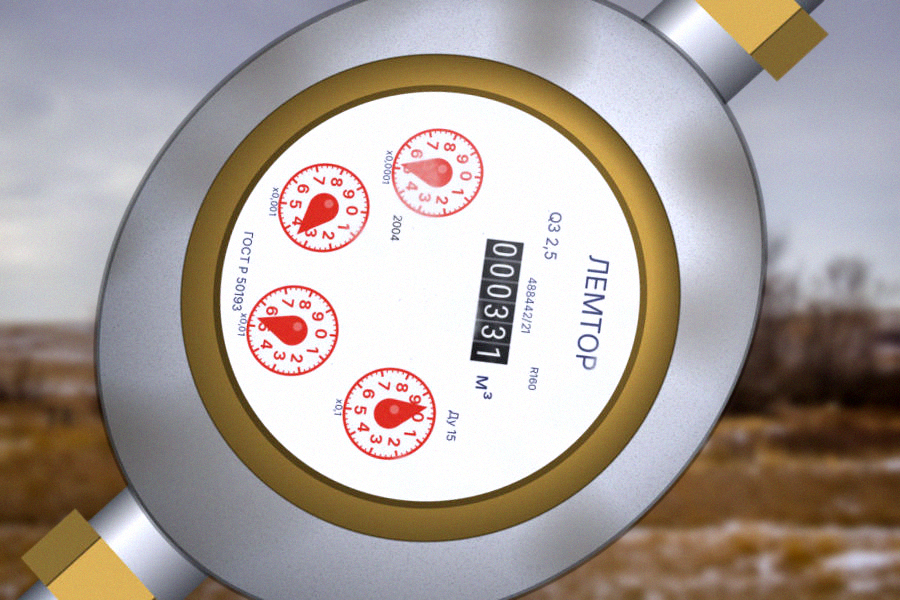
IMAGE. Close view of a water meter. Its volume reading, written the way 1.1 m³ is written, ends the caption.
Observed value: 330.9535 m³
